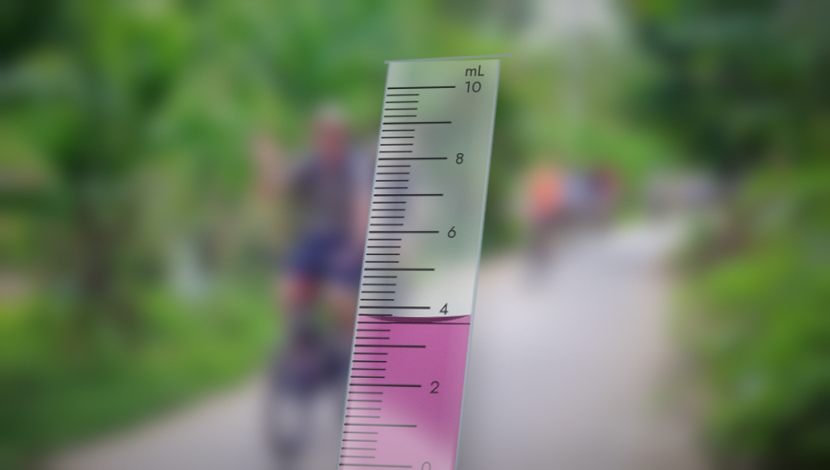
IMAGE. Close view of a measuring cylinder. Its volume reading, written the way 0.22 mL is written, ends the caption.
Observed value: 3.6 mL
